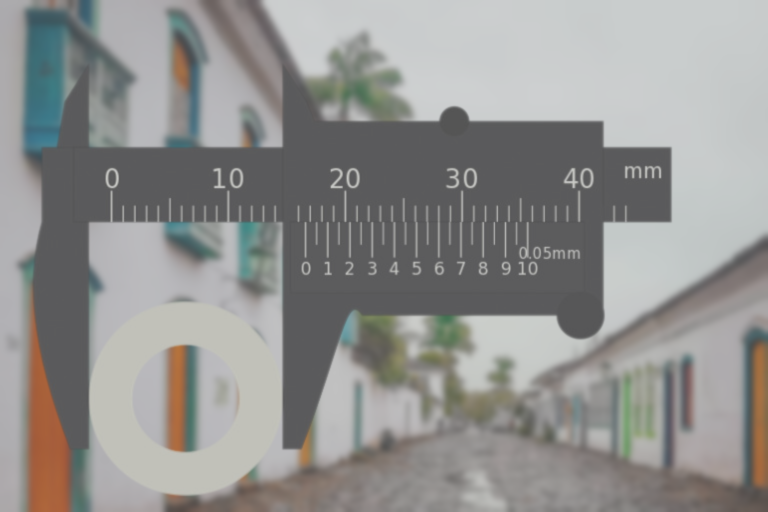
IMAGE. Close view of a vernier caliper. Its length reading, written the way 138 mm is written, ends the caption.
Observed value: 16.6 mm
